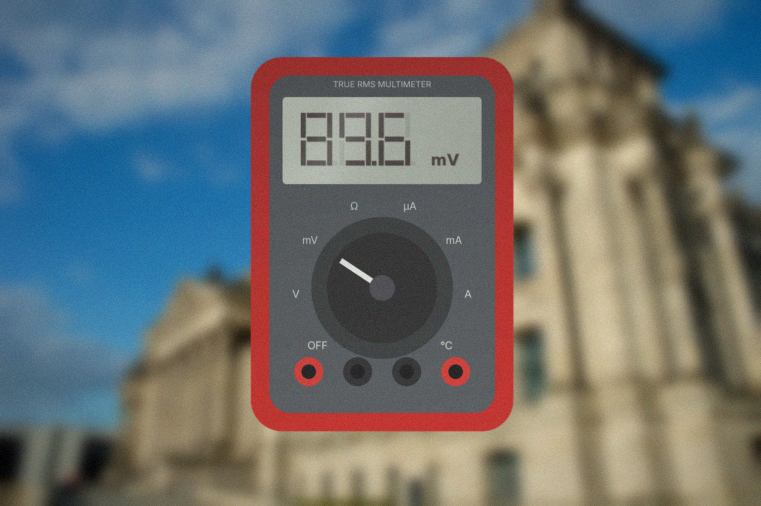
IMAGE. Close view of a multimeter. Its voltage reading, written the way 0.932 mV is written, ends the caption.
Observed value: 89.6 mV
